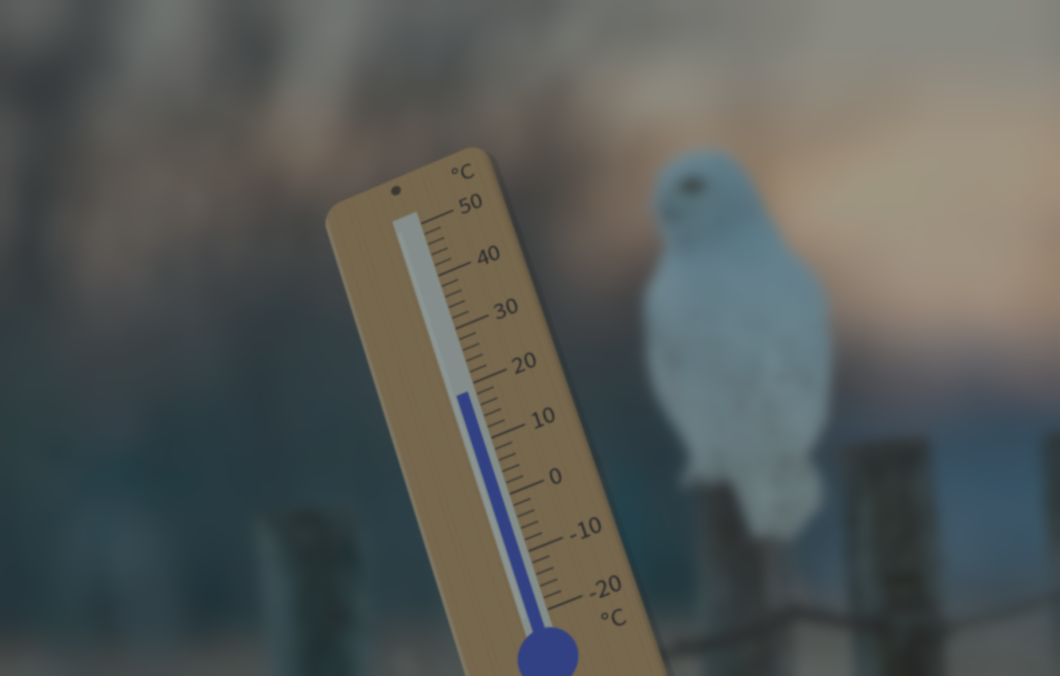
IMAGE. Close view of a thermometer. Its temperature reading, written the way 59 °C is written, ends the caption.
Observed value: 19 °C
